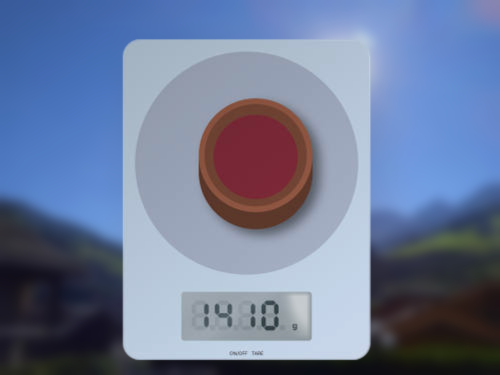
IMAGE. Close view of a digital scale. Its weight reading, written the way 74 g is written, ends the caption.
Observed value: 1410 g
